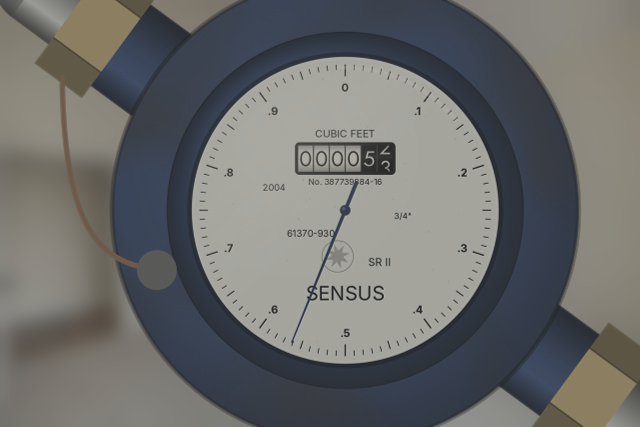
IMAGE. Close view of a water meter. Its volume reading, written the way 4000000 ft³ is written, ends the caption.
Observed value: 52.56 ft³
